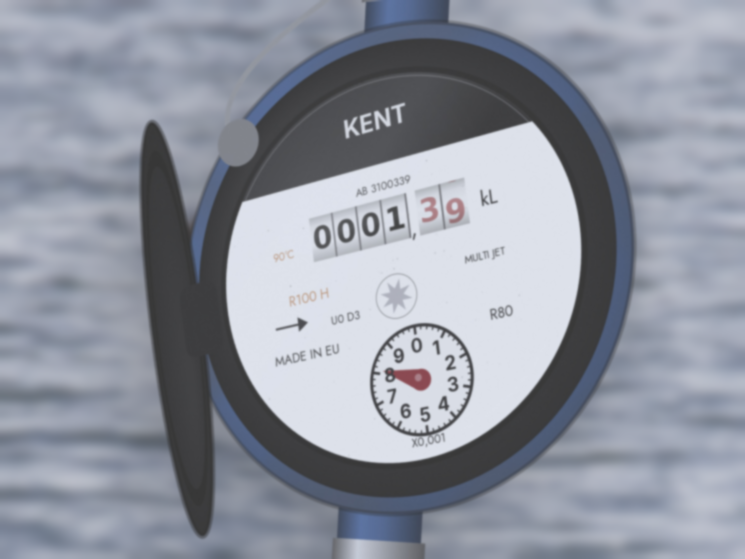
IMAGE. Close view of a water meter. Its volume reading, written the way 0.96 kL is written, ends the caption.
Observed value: 1.388 kL
